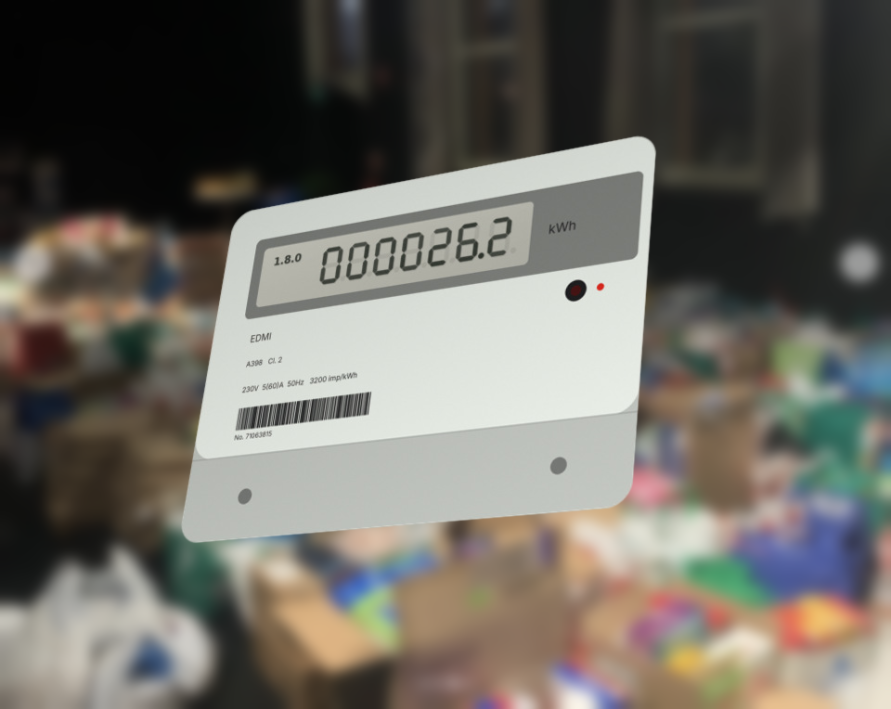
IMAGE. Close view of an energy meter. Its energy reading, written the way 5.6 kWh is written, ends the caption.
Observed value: 26.2 kWh
